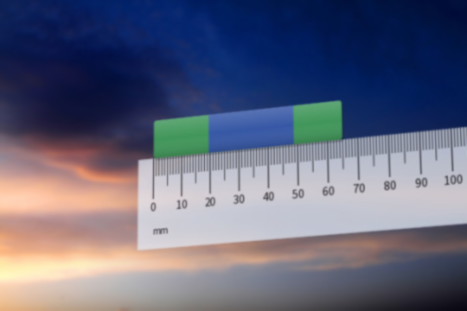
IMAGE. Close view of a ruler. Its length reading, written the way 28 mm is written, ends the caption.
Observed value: 65 mm
